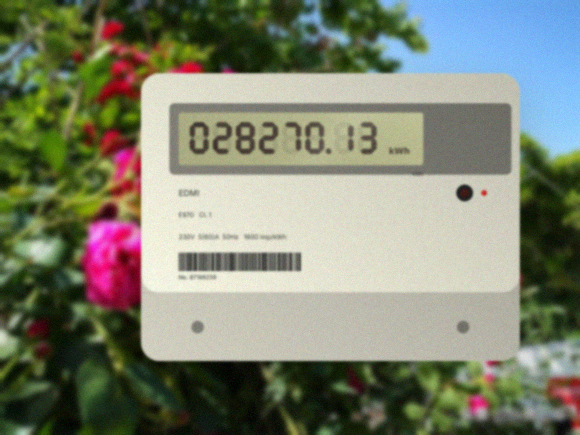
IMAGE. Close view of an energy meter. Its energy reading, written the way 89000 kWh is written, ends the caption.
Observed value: 28270.13 kWh
